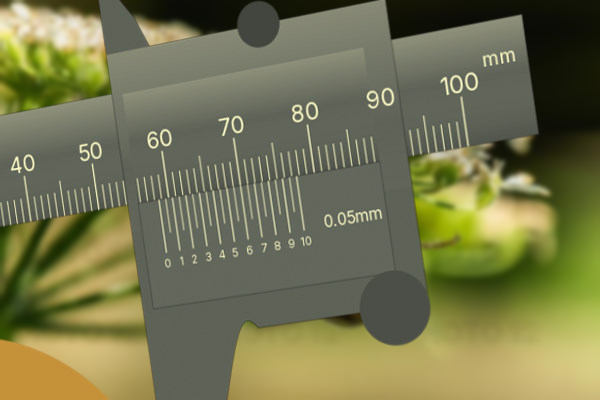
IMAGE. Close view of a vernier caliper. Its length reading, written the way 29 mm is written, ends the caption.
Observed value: 58.6 mm
